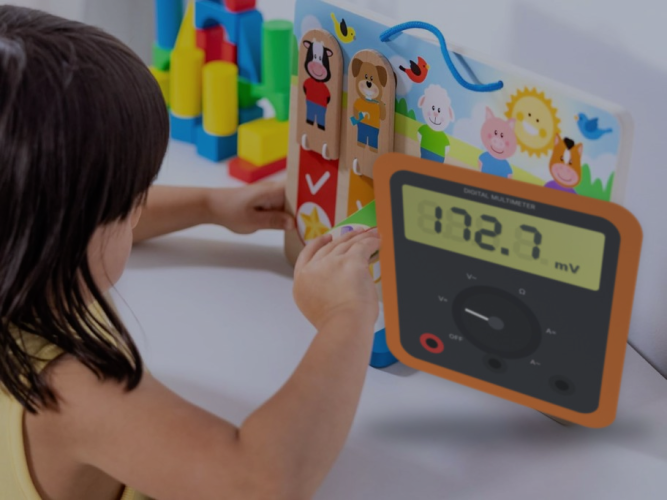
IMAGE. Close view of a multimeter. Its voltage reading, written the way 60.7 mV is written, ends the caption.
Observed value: 172.7 mV
